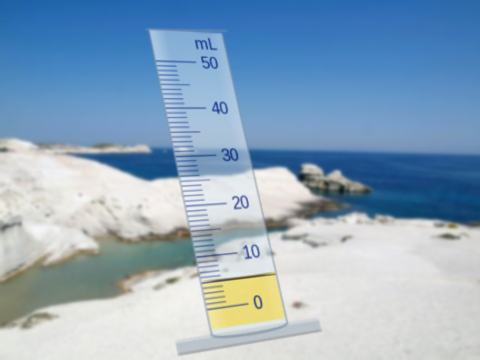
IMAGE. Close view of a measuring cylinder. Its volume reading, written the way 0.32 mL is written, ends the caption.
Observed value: 5 mL
